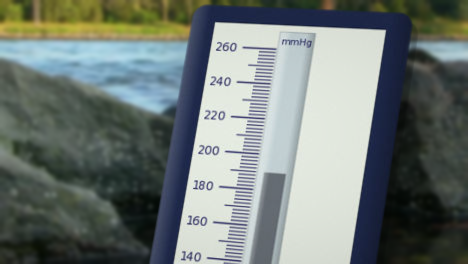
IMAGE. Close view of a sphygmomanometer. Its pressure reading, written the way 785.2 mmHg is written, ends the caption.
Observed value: 190 mmHg
